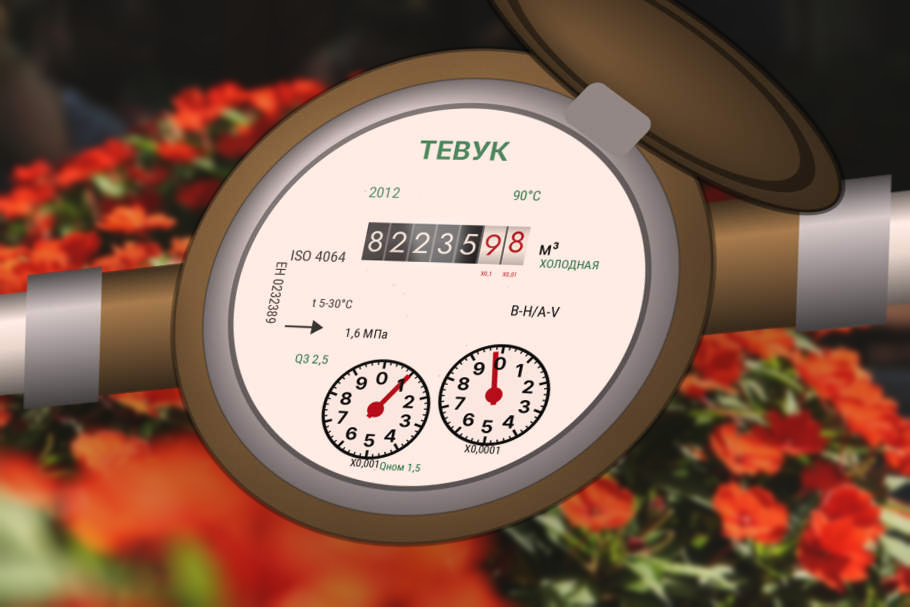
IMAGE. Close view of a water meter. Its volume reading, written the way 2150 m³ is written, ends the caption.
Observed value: 82235.9809 m³
